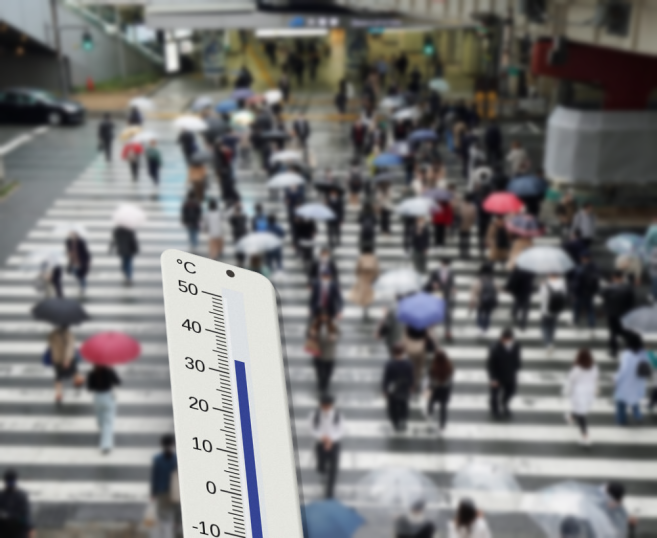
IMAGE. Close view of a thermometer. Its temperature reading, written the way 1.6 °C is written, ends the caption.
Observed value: 34 °C
